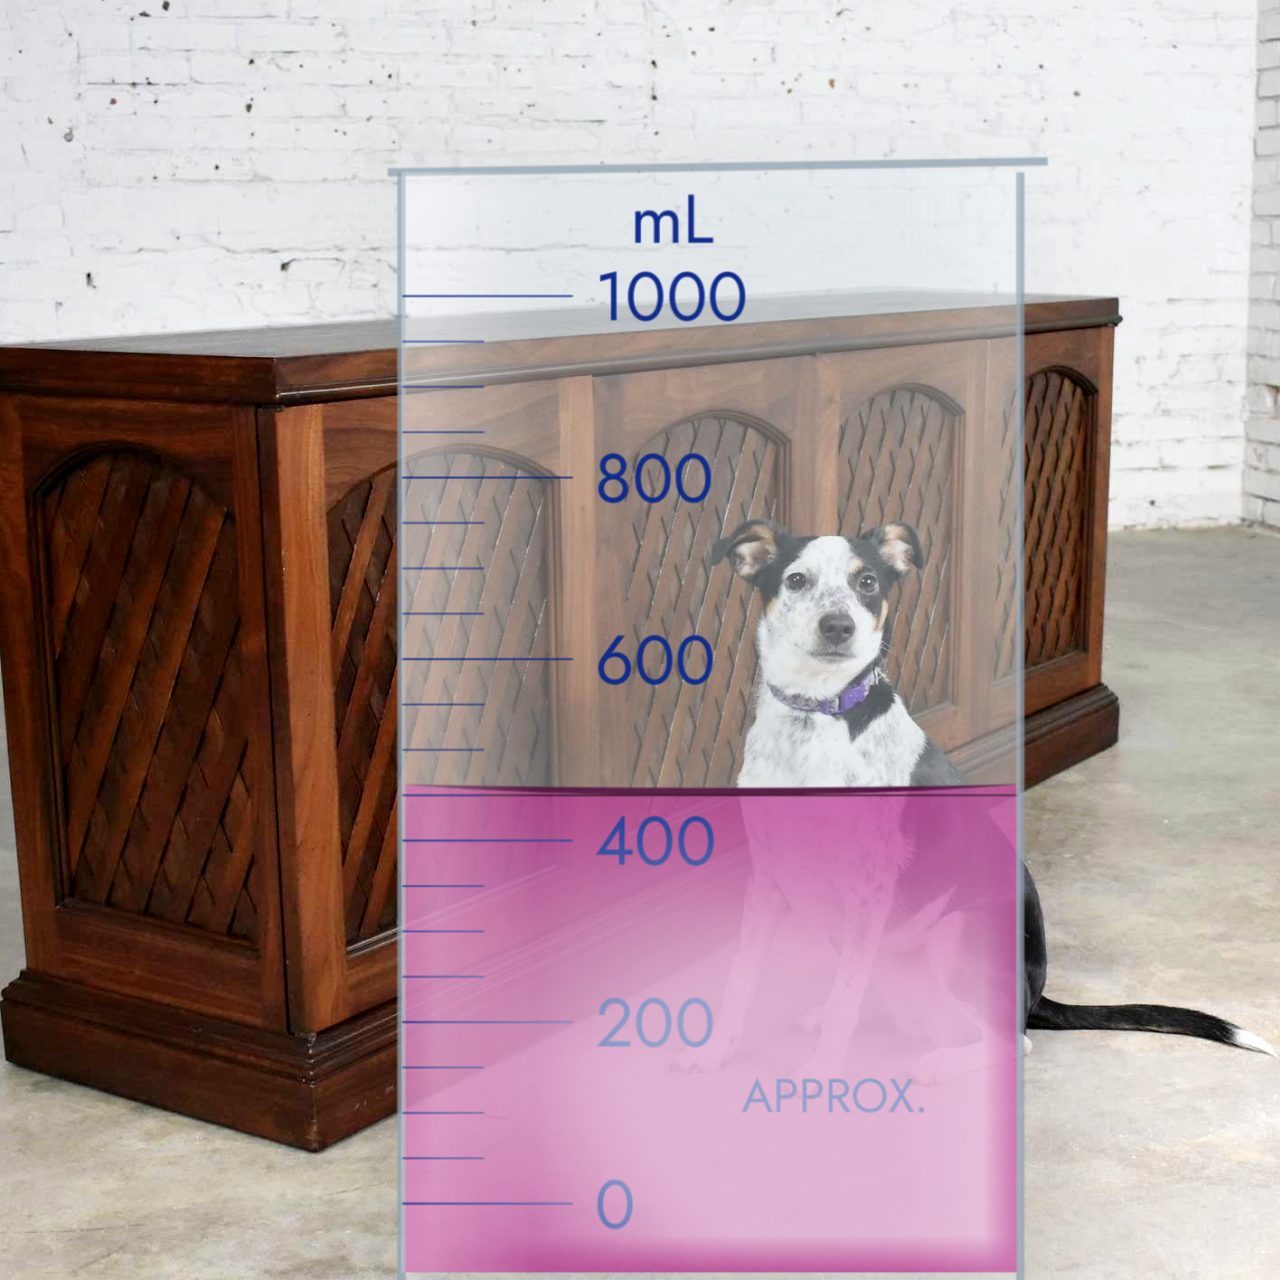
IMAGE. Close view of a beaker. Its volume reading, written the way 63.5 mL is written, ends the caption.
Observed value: 450 mL
